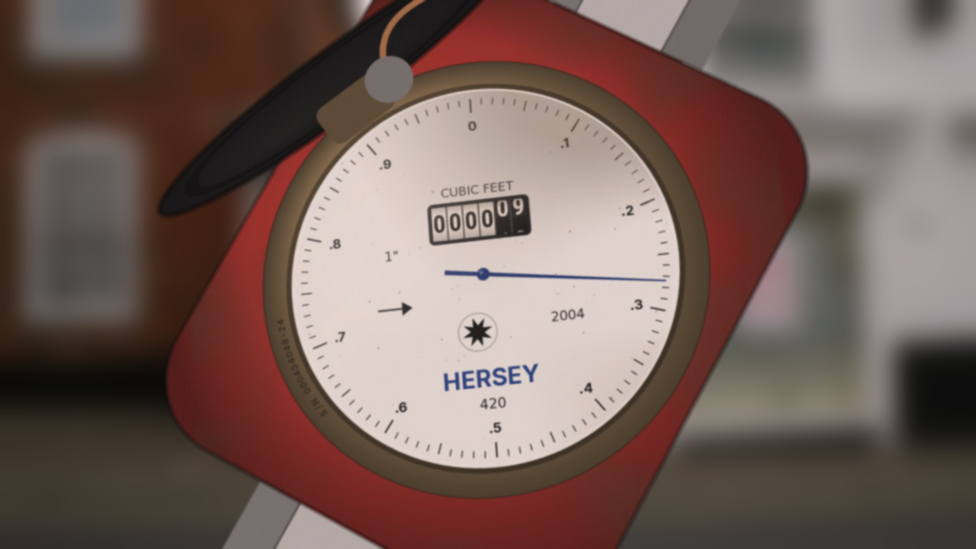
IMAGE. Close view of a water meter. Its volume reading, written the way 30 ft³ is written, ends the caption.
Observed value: 9.27 ft³
